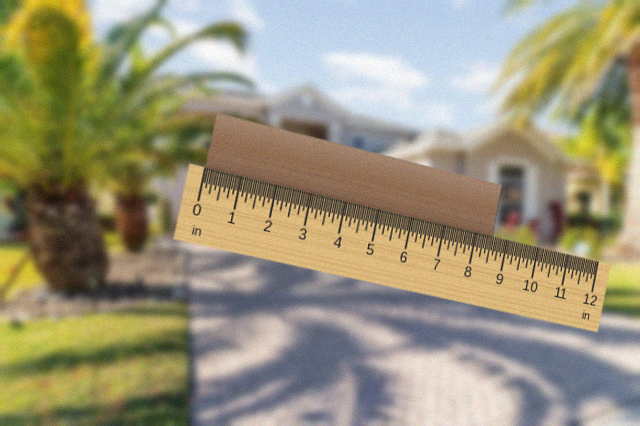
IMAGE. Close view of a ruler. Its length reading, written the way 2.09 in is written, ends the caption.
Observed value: 8.5 in
